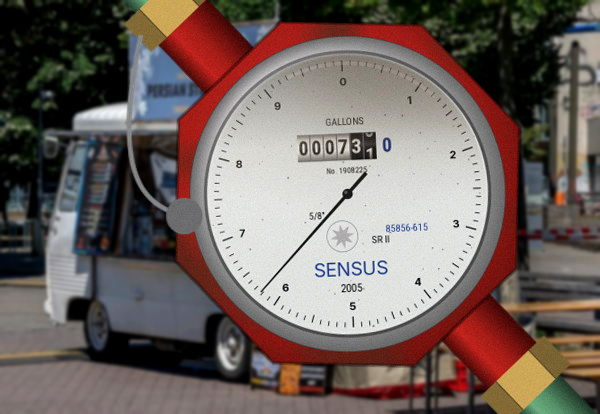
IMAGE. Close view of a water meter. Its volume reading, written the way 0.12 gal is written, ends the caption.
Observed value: 7306.2 gal
